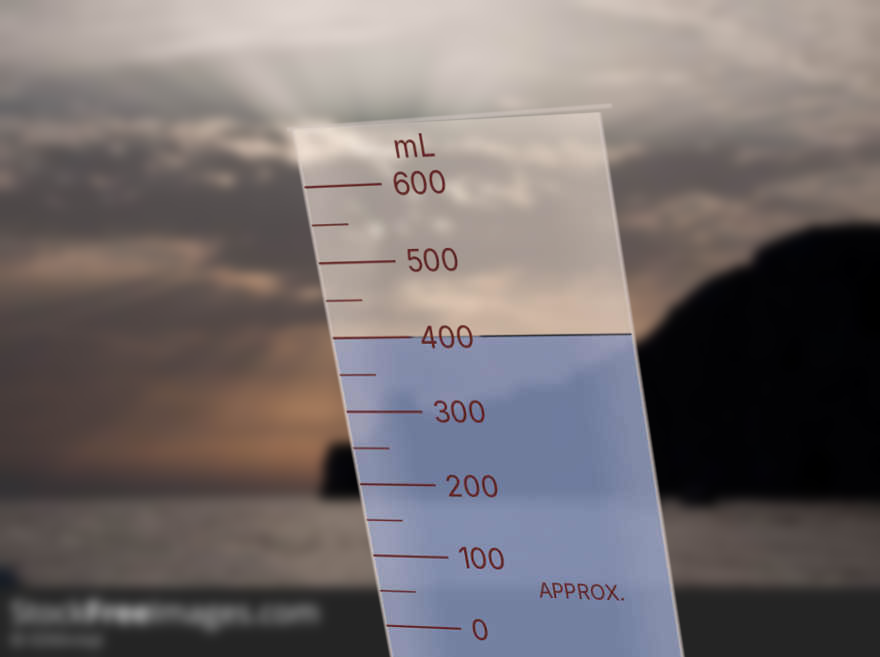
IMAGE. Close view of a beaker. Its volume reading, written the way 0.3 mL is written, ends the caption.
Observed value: 400 mL
